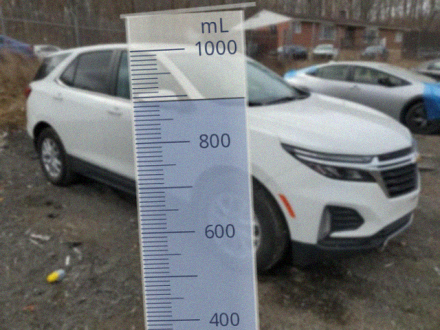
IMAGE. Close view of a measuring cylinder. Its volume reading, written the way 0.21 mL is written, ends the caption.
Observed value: 890 mL
